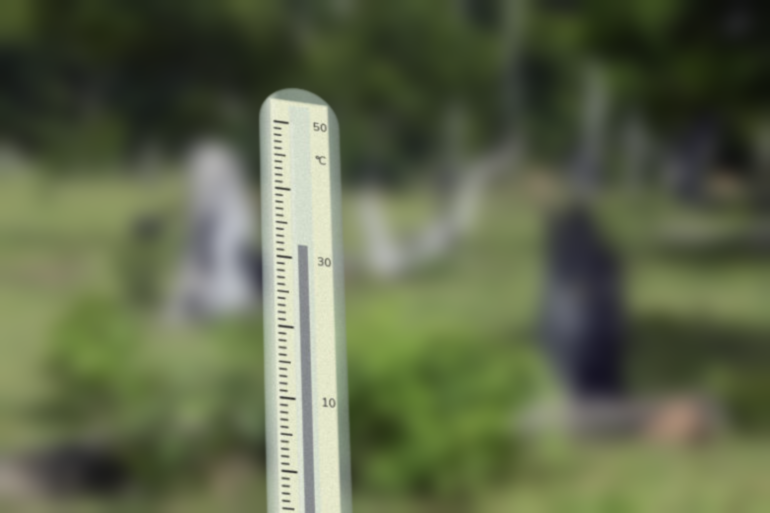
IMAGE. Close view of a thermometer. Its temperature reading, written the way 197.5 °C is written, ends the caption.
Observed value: 32 °C
